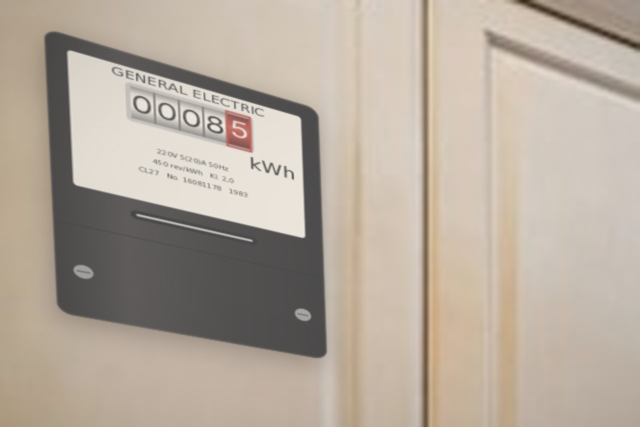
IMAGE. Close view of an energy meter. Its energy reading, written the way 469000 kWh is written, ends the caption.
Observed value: 8.5 kWh
